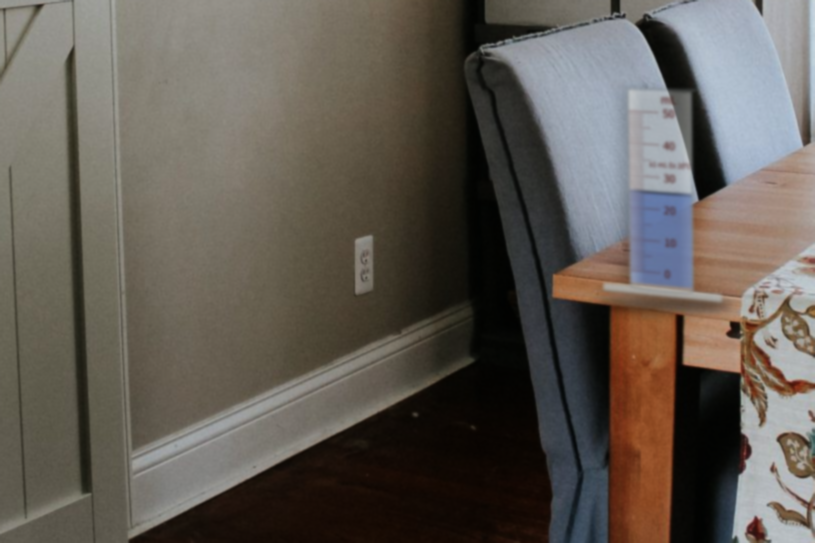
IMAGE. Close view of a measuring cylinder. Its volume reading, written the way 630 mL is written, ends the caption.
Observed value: 25 mL
